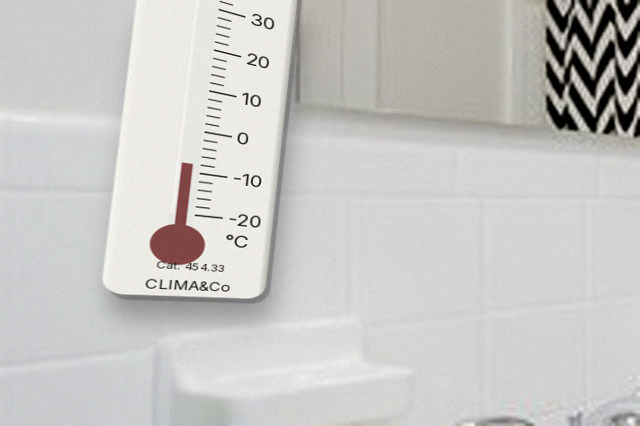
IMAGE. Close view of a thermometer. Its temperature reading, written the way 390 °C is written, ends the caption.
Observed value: -8 °C
